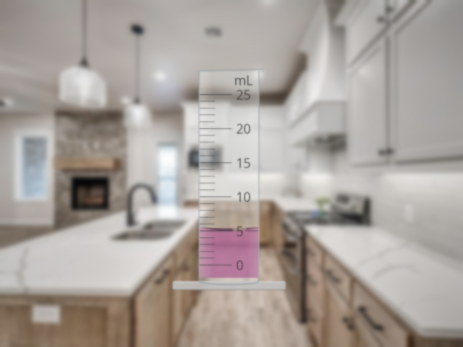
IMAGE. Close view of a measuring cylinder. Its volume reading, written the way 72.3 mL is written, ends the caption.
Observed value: 5 mL
